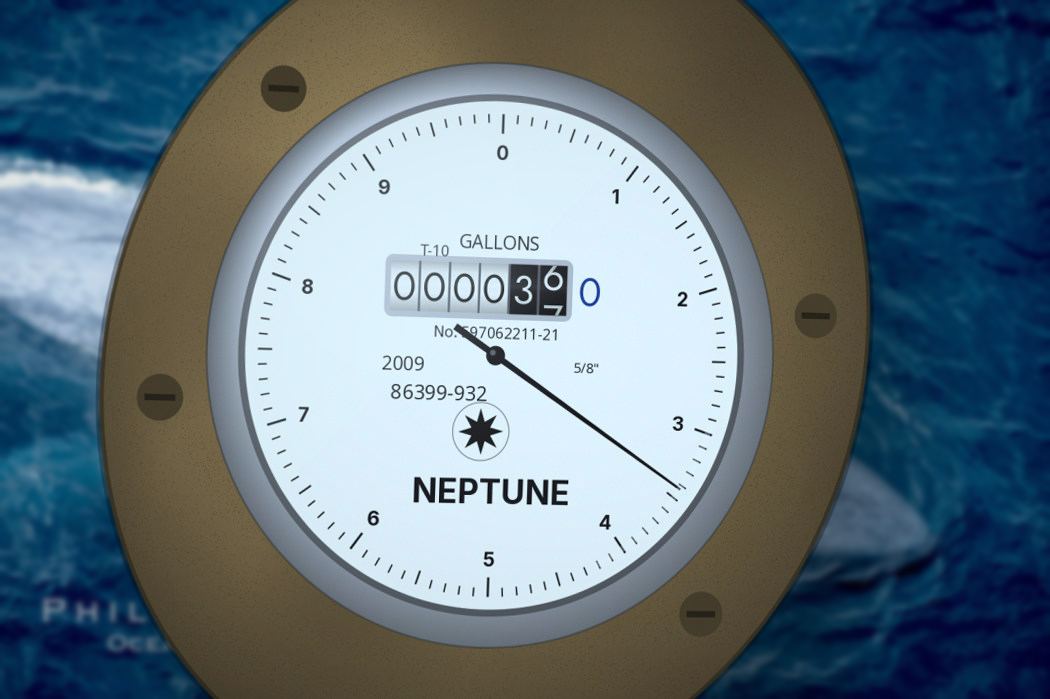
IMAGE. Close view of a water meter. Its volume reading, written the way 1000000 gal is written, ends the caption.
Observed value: 363.4 gal
